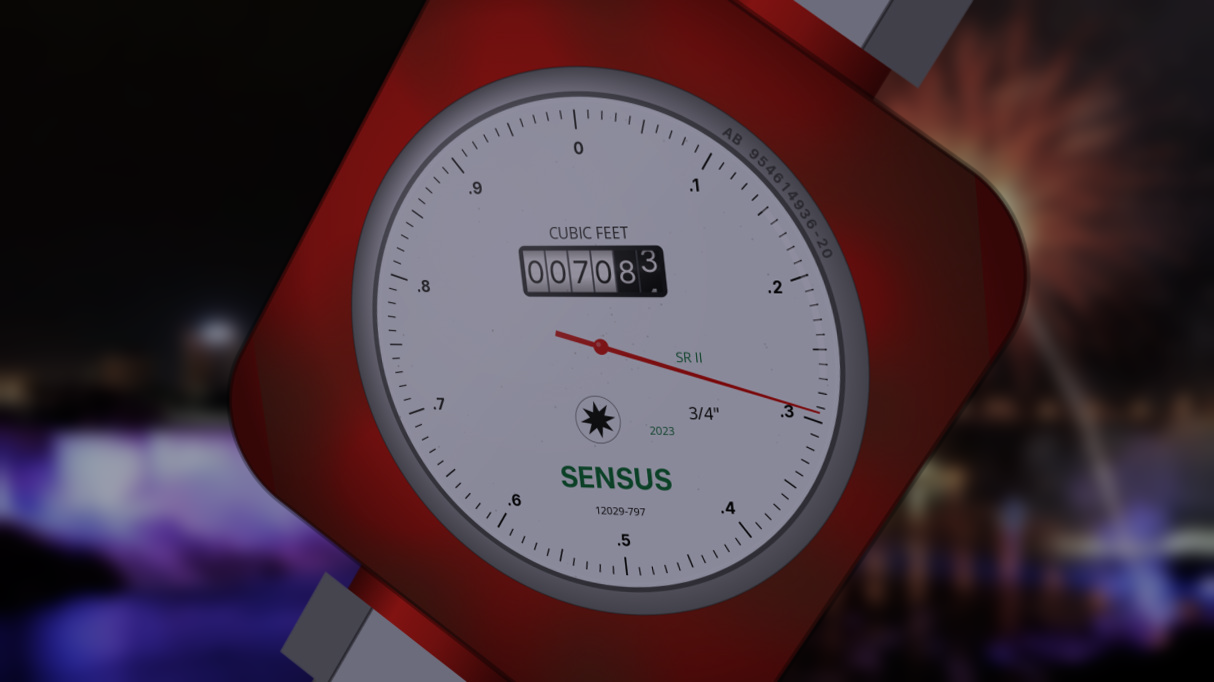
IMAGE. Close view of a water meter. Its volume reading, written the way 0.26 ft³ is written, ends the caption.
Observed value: 7083.29 ft³
